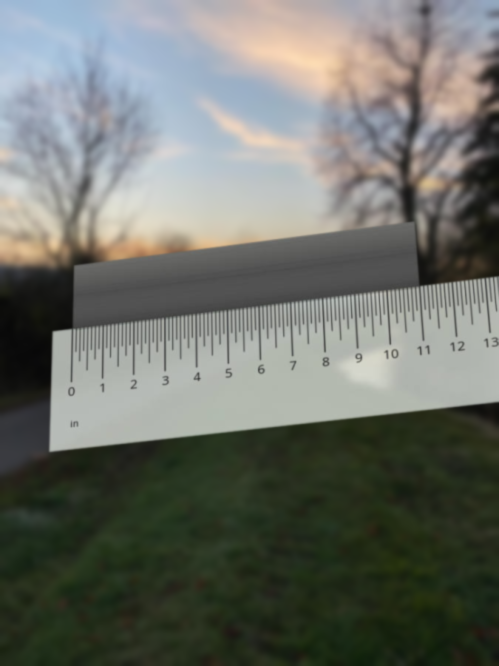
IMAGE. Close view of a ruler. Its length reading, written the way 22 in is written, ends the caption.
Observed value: 11 in
